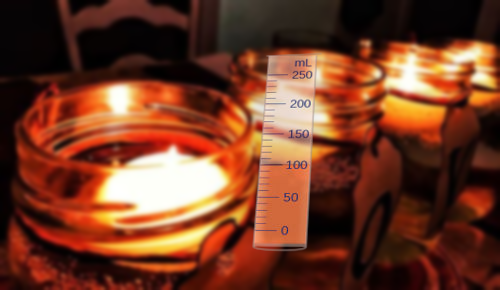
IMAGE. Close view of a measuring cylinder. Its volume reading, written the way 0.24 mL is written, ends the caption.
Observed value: 100 mL
